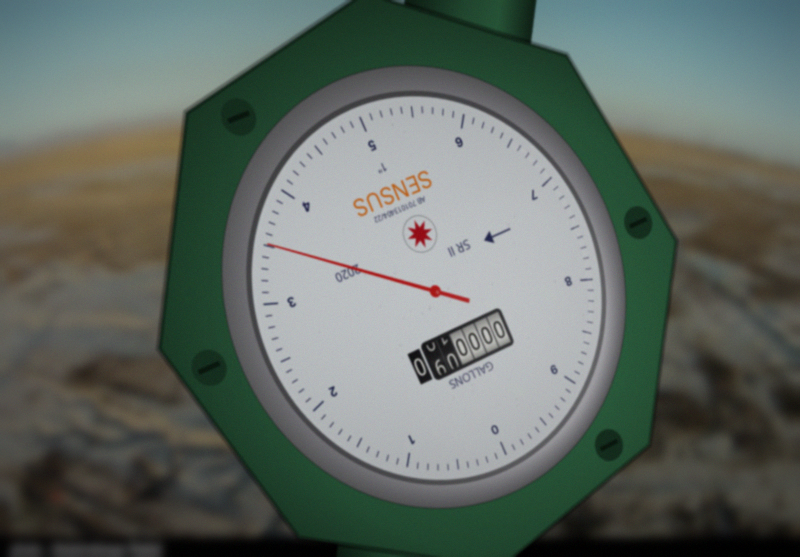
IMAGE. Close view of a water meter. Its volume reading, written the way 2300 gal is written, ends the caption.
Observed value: 93.5 gal
